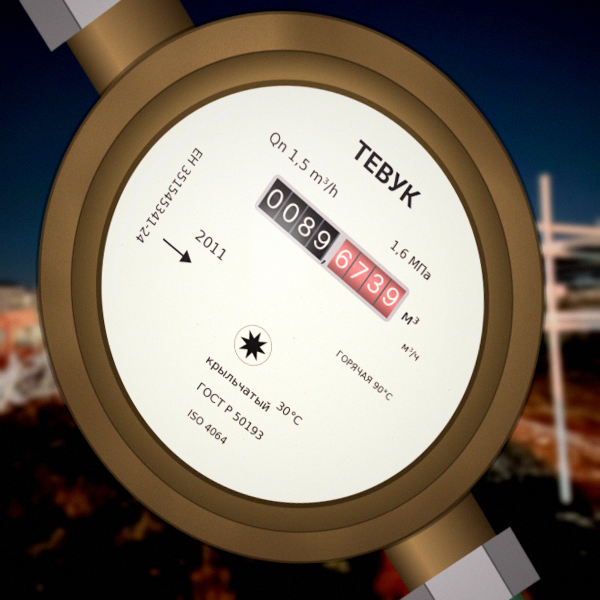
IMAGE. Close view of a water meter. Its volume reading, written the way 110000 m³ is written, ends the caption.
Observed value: 89.6739 m³
